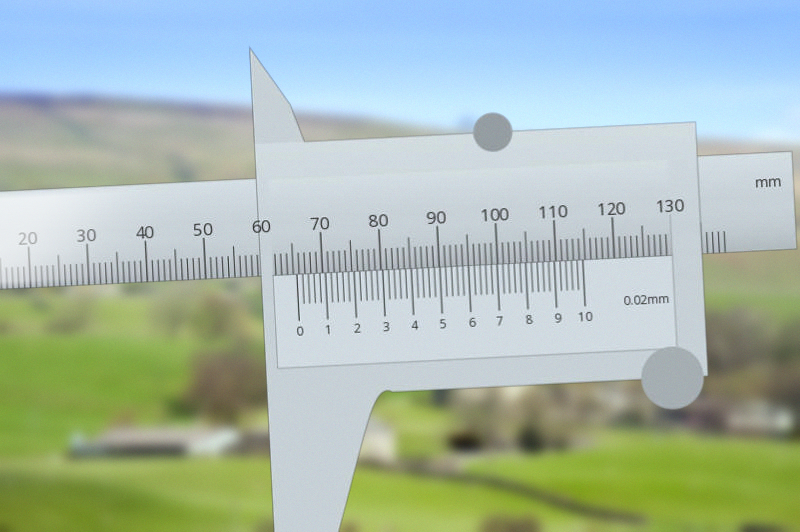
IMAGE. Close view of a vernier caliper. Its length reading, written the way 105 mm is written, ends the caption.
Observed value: 65.6 mm
